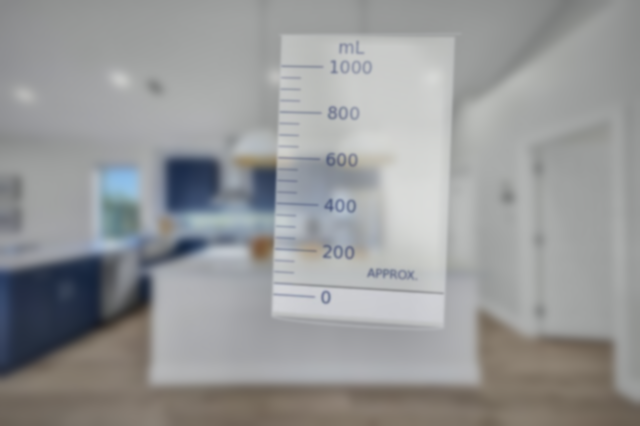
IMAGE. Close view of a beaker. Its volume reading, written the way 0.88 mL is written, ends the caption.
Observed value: 50 mL
